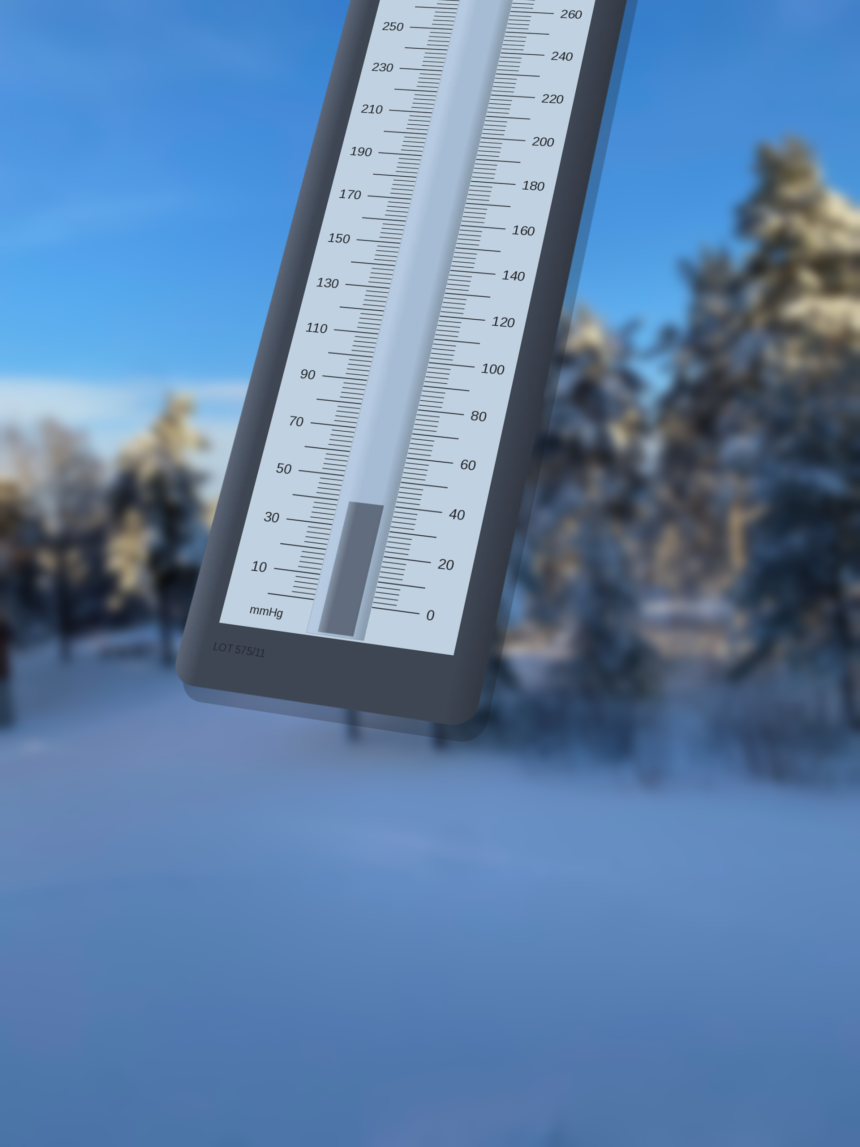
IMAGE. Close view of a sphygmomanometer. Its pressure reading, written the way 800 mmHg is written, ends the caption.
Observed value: 40 mmHg
